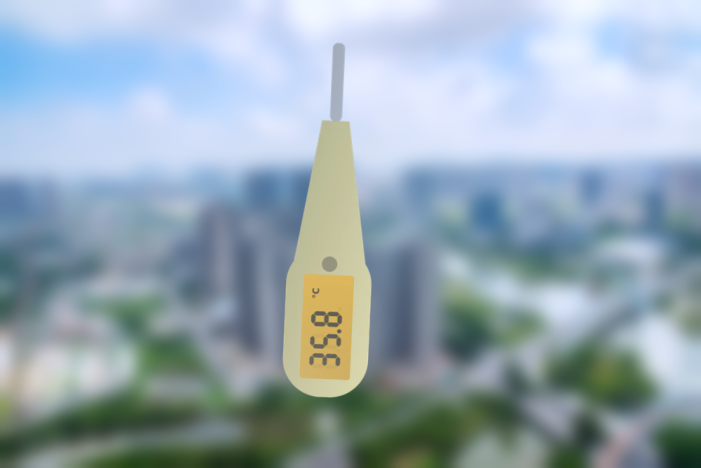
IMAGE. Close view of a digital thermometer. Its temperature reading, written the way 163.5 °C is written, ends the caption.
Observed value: 35.8 °C
